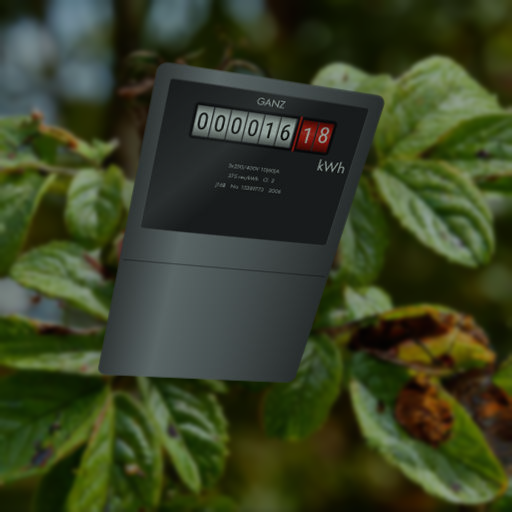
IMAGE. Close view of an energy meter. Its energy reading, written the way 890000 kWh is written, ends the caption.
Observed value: 16.18 kWh
